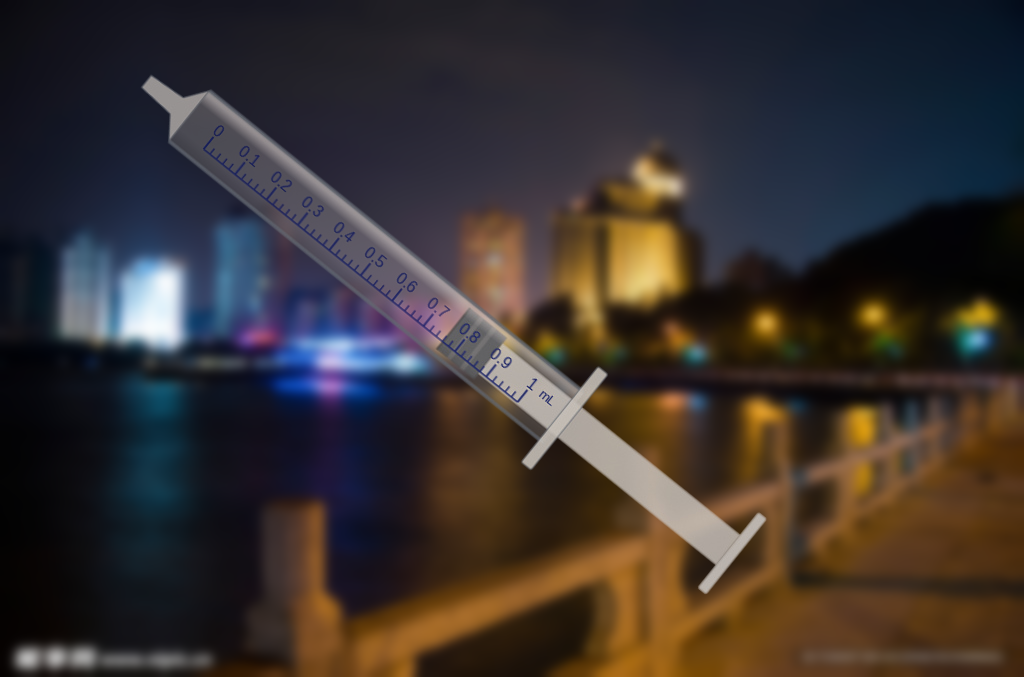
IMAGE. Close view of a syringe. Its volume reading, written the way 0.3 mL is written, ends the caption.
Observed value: 0.76 mL
